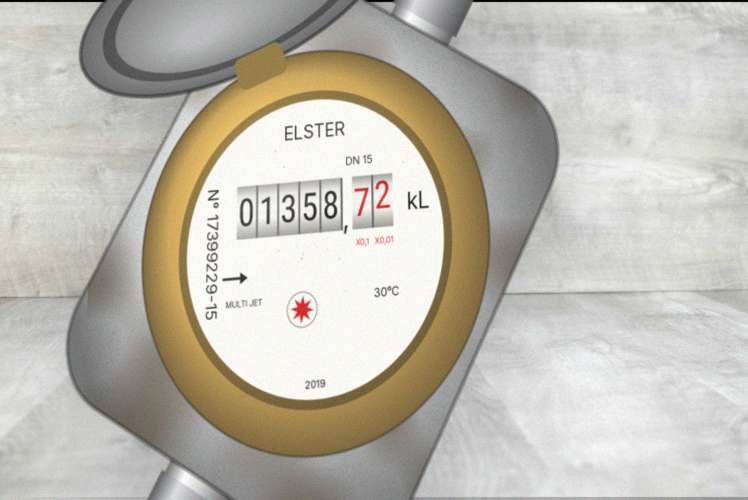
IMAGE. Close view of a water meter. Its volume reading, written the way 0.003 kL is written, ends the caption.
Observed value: 1358.72 kL
